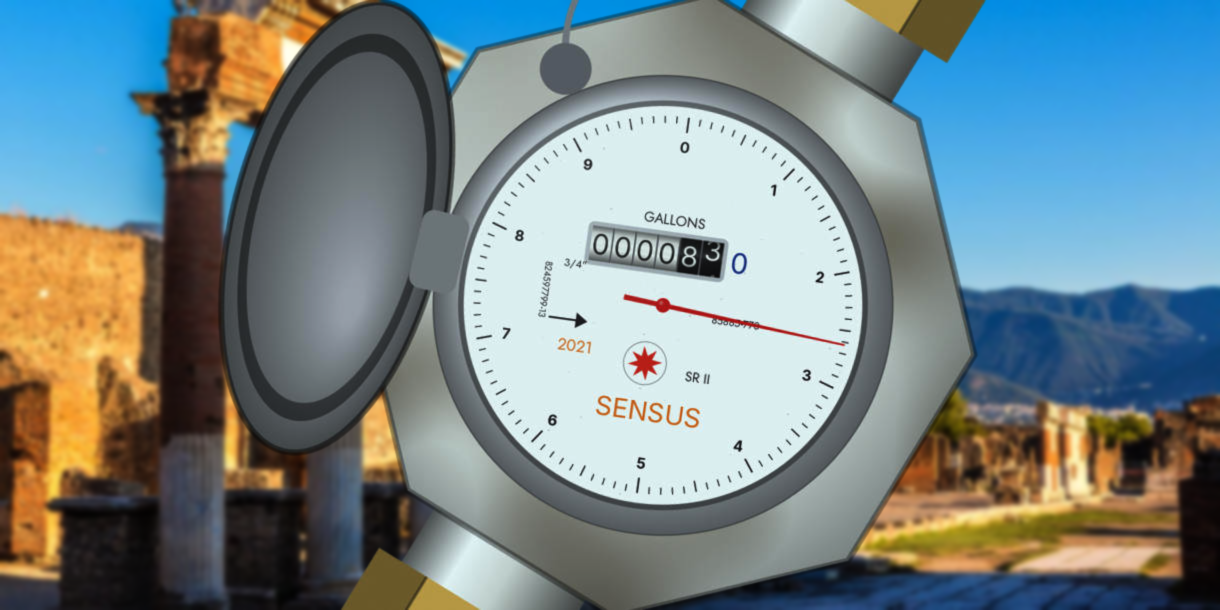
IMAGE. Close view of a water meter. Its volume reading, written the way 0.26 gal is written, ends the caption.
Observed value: 832.6 gal
